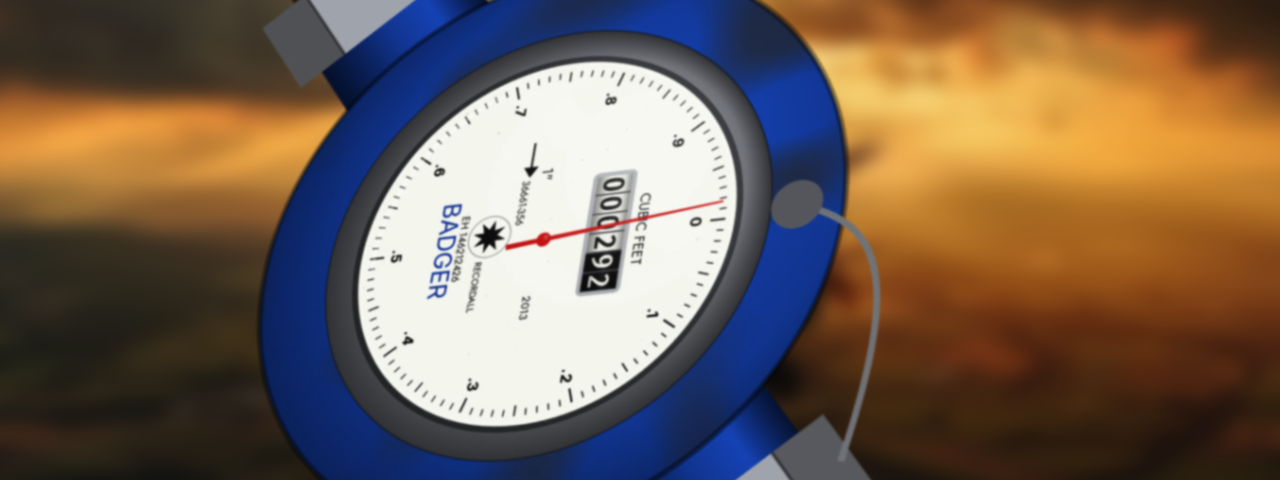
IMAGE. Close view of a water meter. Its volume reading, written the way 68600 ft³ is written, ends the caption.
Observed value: 291.98 ft³
